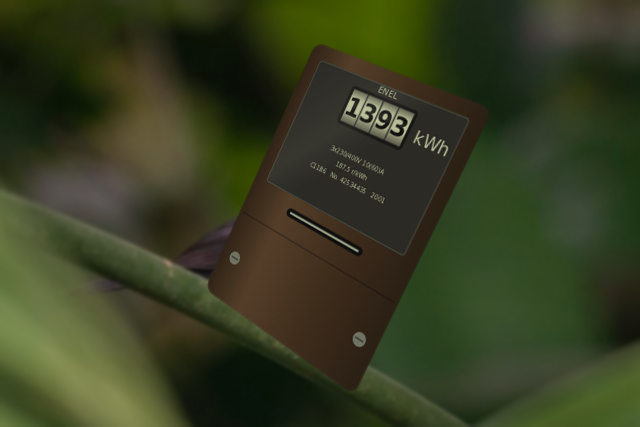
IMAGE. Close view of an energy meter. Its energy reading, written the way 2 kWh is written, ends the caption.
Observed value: 1393 kWh
